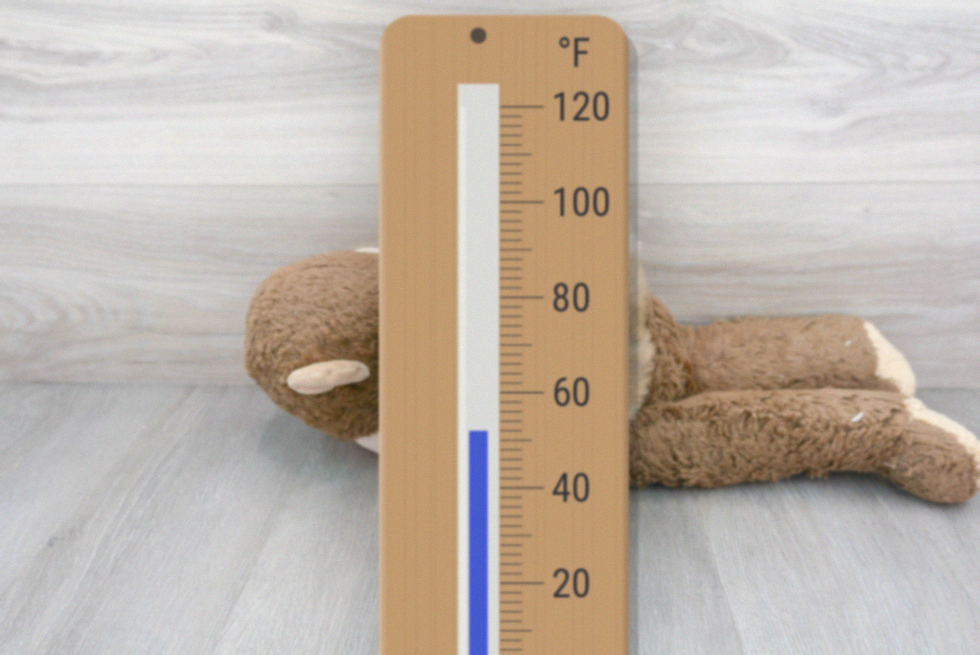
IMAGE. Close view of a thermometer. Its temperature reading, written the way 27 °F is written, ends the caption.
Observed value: 52 °F
